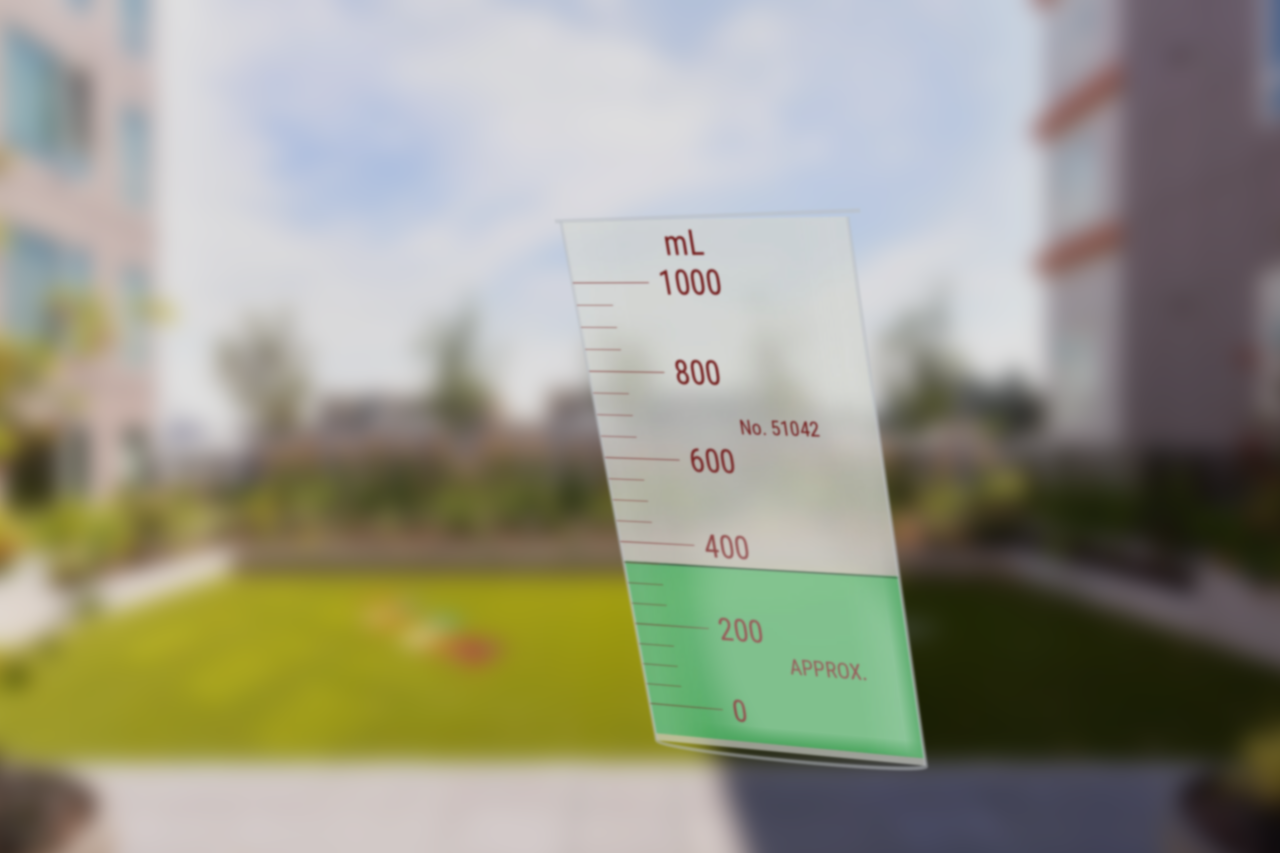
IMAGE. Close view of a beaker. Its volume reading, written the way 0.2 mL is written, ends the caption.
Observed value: 350 mL
